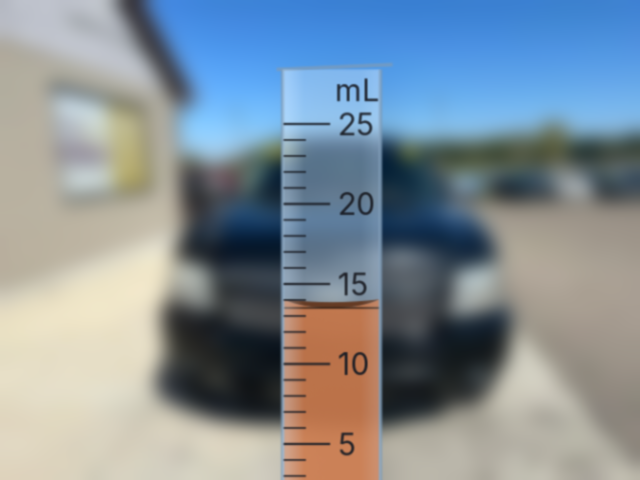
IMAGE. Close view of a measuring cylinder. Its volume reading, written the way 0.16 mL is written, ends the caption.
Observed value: 13.5 mL
